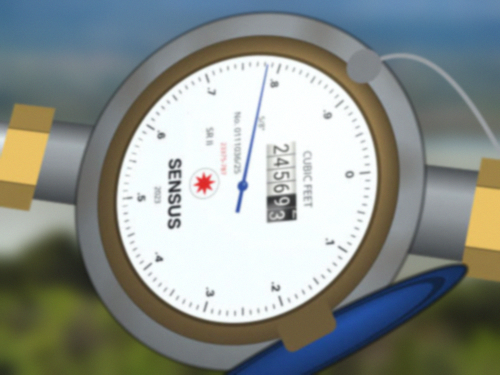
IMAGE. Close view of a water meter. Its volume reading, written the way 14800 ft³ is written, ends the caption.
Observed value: 245692.78 ft³
